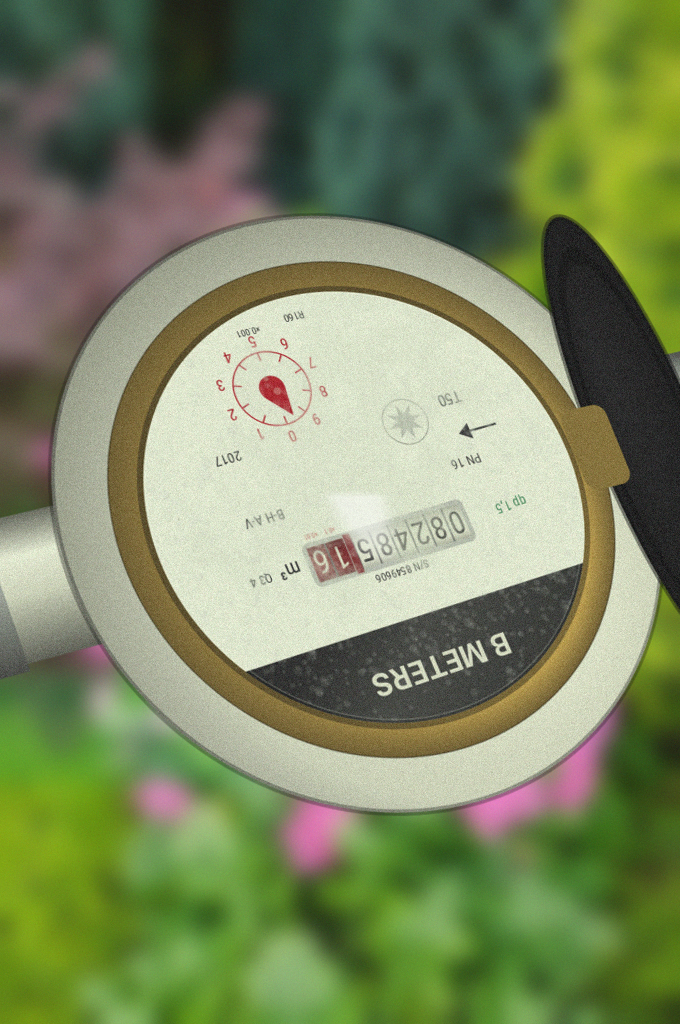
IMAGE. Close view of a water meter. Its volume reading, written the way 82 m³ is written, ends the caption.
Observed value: 82485.159 m³
